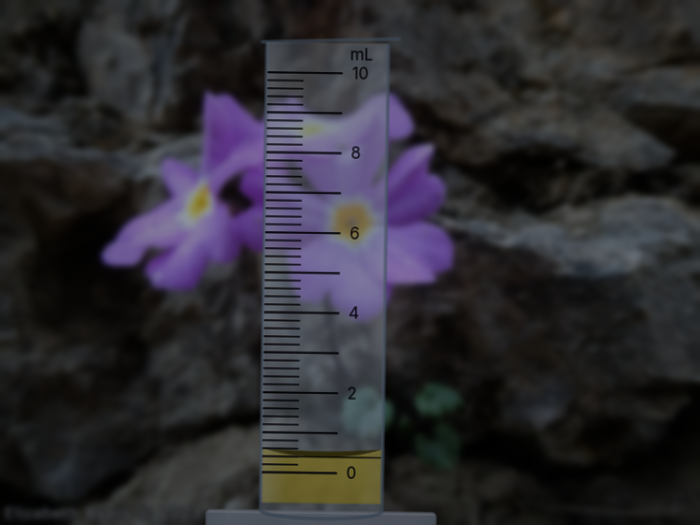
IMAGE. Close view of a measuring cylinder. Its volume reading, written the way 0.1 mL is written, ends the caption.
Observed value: 0.4 mL
